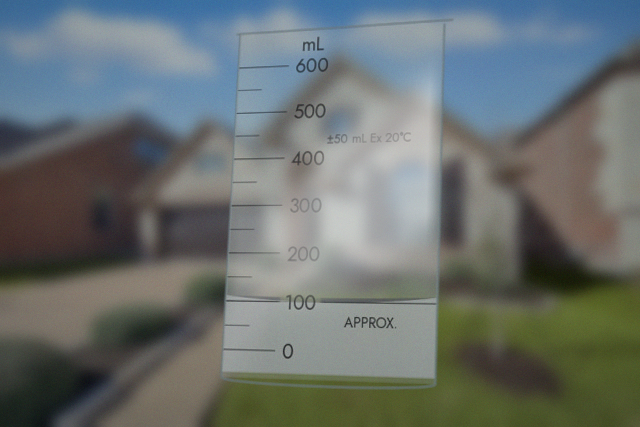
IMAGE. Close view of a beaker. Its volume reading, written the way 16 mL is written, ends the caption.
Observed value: 100 mL
